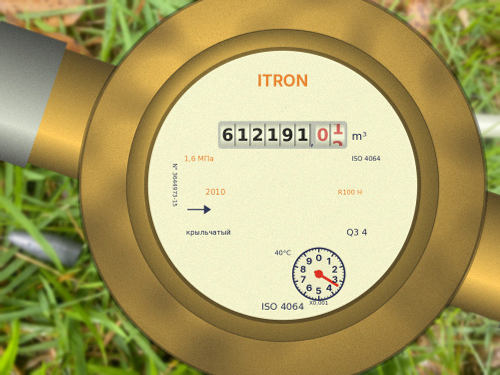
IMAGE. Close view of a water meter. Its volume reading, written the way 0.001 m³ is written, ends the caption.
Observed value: 612191.013 m³
